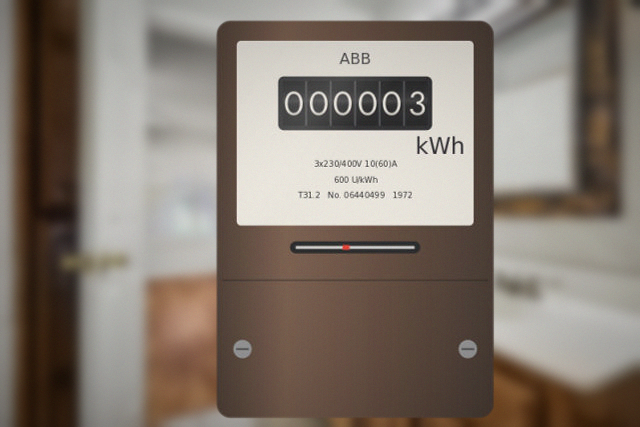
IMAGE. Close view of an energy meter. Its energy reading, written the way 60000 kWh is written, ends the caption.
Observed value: 3 kWh
